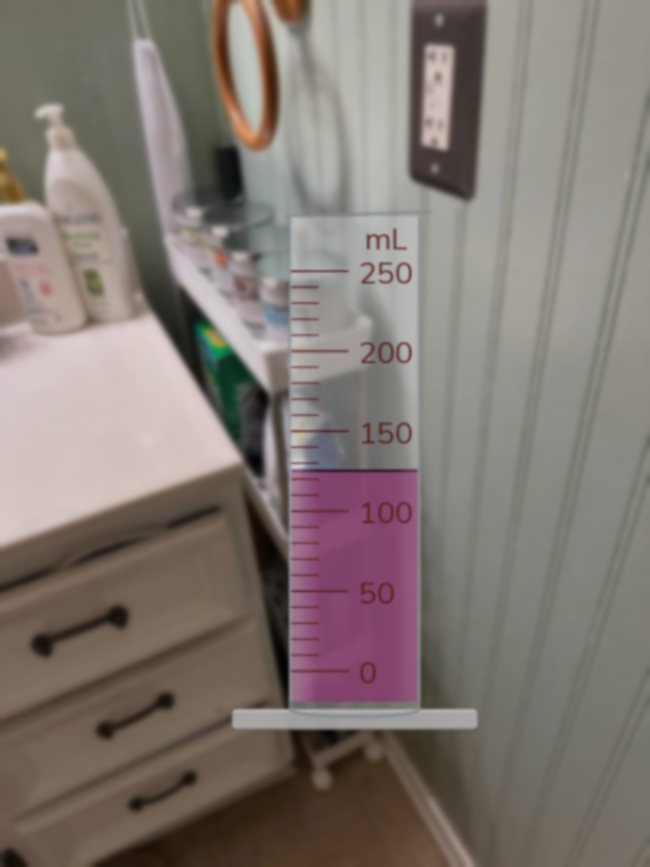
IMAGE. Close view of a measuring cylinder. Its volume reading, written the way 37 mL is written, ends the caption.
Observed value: 125 mL
